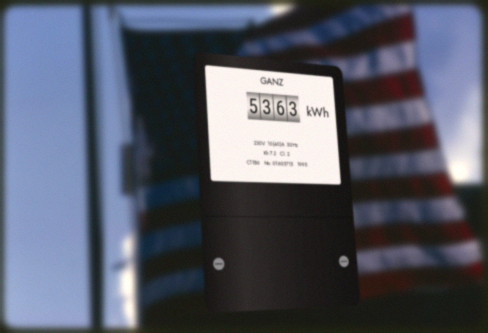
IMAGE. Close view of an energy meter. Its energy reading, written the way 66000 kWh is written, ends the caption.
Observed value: 5363 kWh
